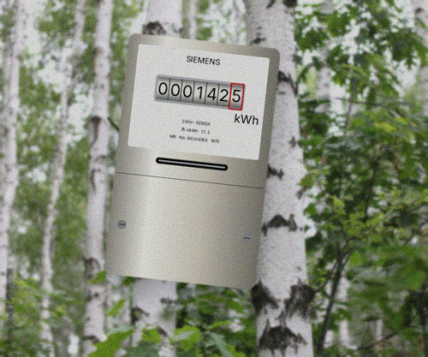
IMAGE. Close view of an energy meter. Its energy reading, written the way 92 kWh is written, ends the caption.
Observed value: 142.5 kWh
